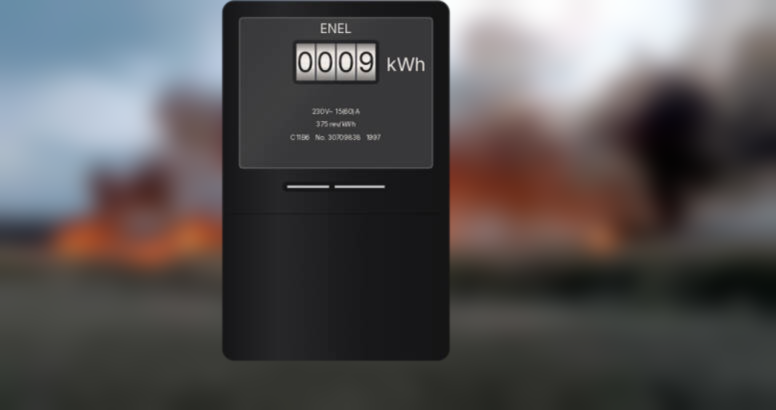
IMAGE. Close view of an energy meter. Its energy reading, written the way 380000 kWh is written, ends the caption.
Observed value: 9 kWh
